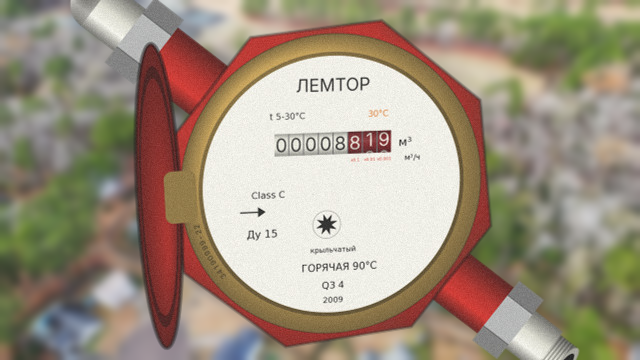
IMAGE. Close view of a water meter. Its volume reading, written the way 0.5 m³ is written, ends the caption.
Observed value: 8.819 m³
